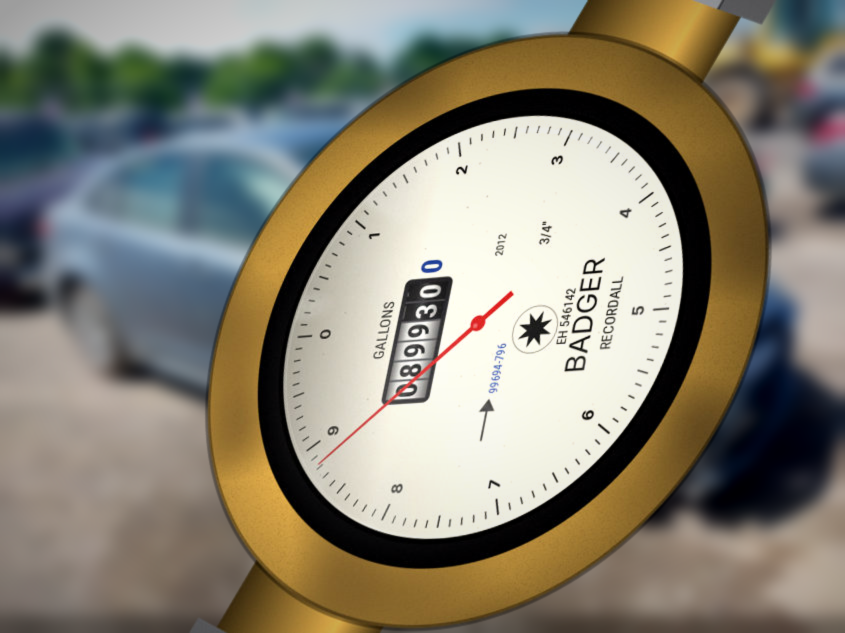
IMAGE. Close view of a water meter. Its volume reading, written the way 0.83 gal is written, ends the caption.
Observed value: 899298.8 gal
